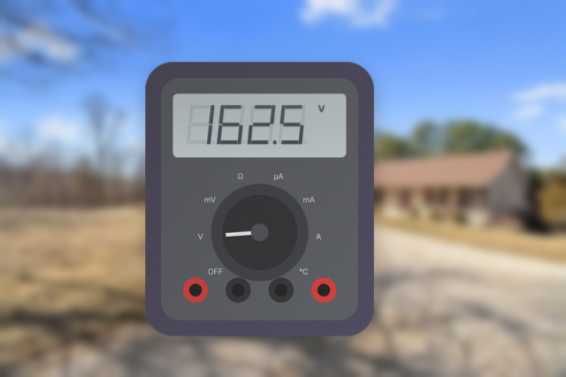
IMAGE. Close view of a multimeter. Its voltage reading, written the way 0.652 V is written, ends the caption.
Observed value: 162.5 V
